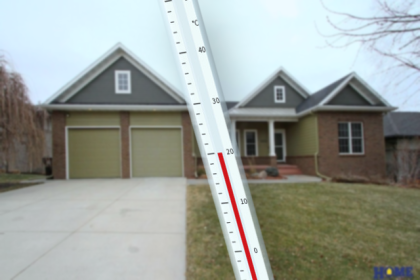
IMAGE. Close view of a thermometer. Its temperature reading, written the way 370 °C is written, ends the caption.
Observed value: 20 °C
